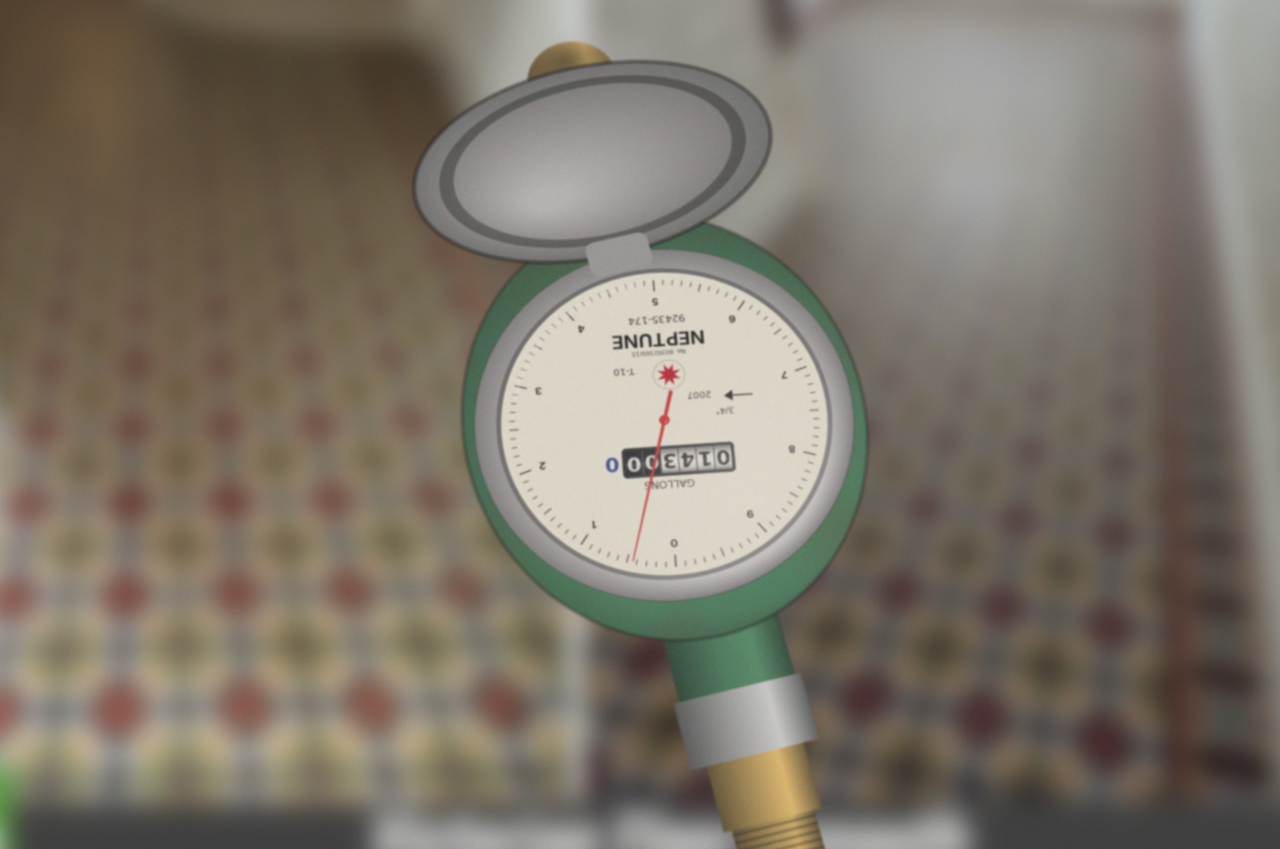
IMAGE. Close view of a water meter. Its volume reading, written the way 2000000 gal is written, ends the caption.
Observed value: 143000.4 gal
